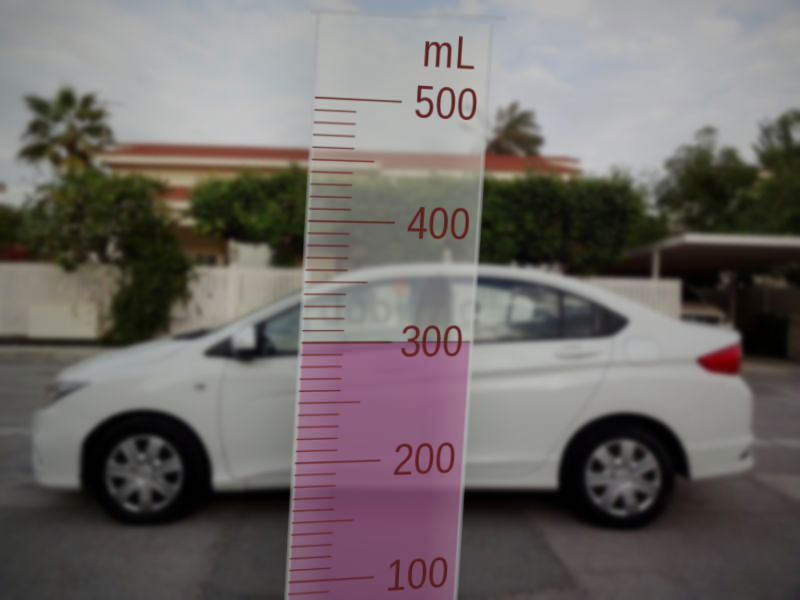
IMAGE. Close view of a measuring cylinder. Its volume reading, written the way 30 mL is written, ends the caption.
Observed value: 300 mL
